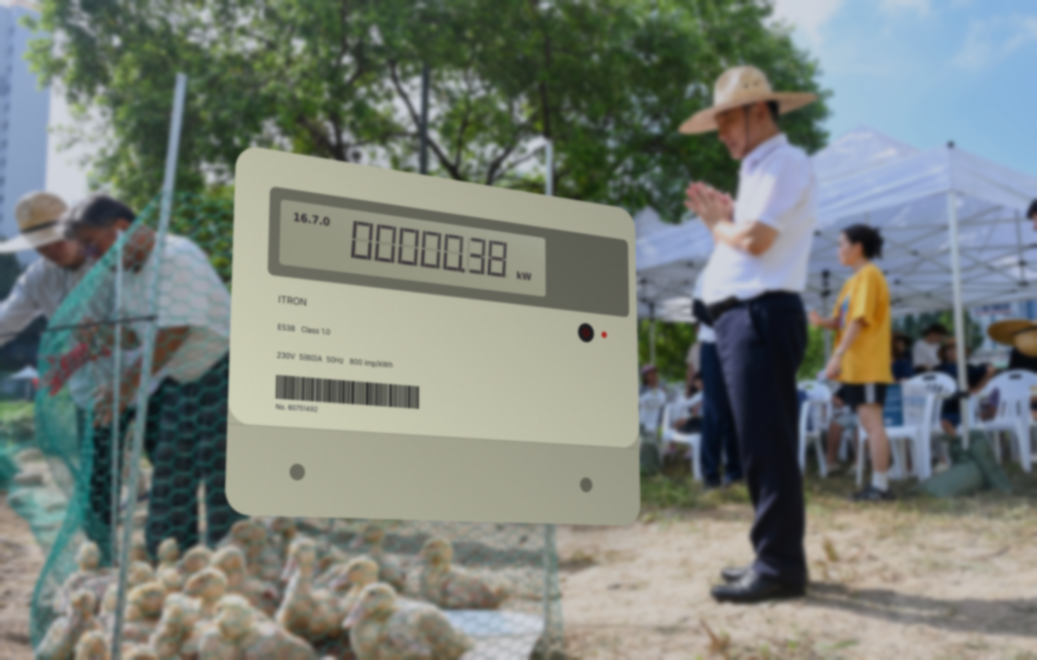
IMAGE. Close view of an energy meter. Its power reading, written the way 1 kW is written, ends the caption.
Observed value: 0.38 kW
